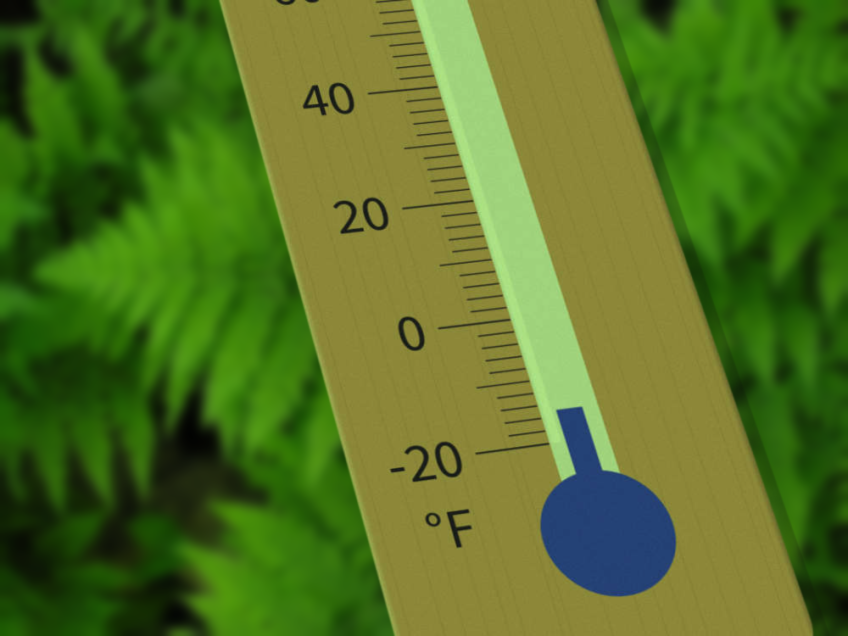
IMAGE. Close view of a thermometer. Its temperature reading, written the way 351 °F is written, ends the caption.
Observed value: -15 °F
